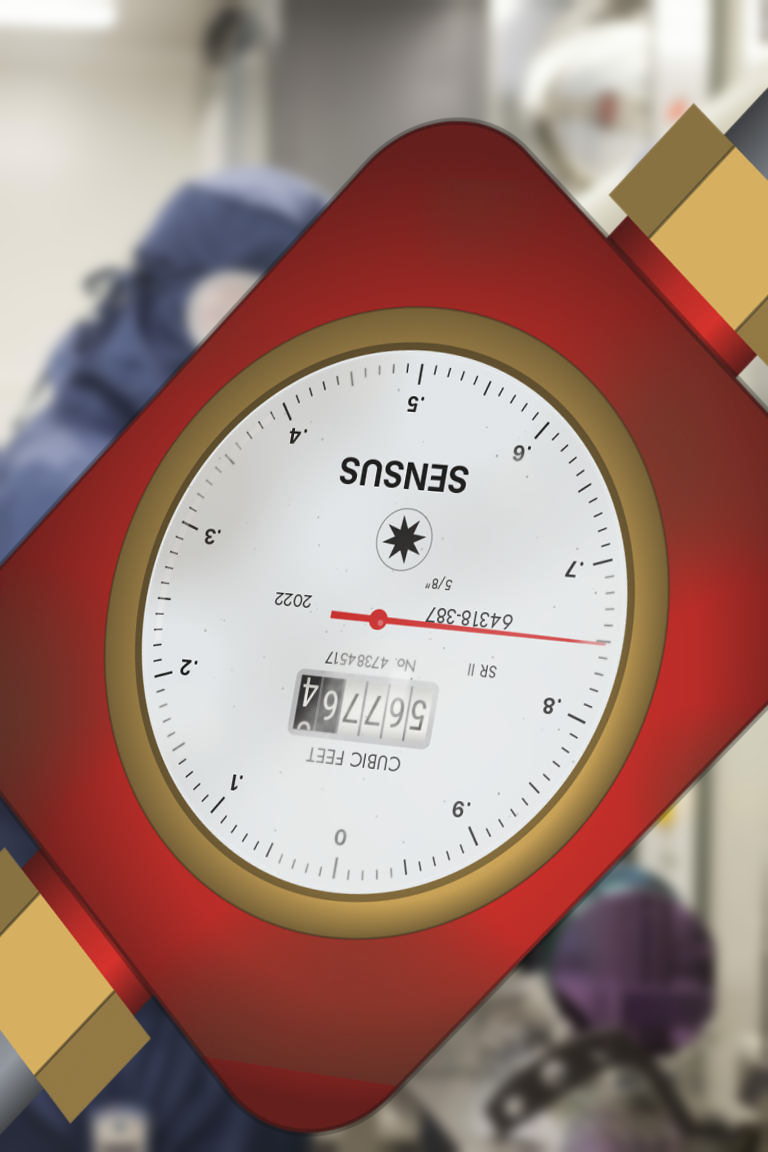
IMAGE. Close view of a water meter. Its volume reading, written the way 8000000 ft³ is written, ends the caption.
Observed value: 567763.75 ft³
